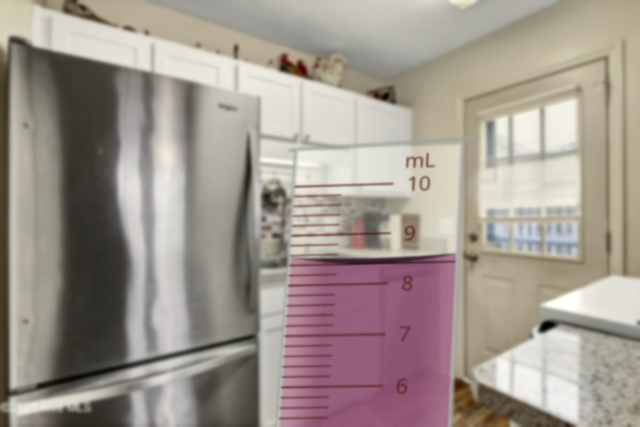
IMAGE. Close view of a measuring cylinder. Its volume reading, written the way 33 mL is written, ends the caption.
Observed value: 8.4 mL
